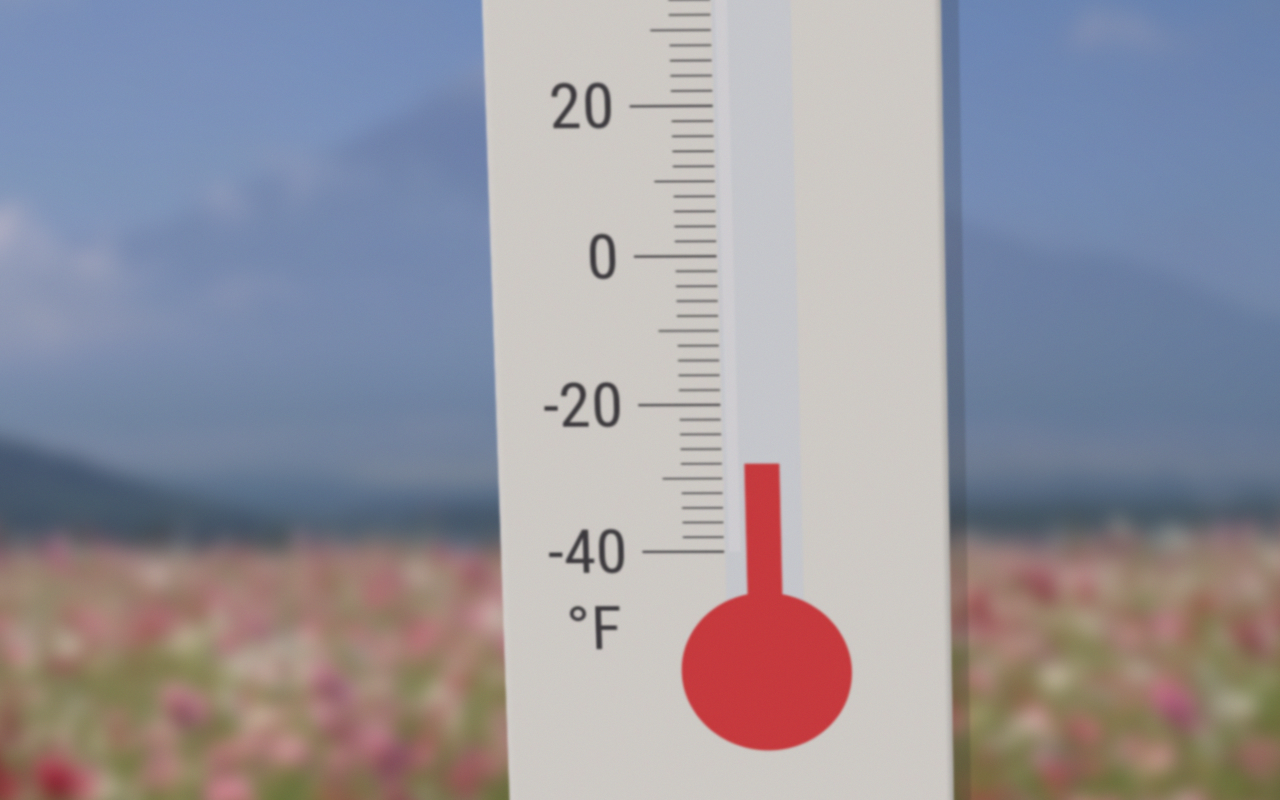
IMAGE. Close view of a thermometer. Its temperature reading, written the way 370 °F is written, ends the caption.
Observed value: -28 °F
